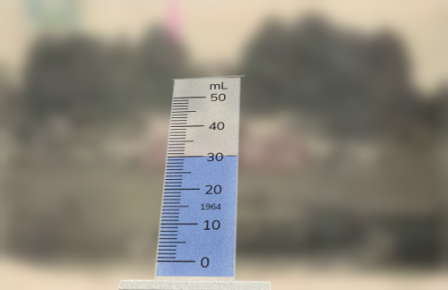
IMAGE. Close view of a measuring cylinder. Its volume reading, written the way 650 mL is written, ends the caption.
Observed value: 30 mL
